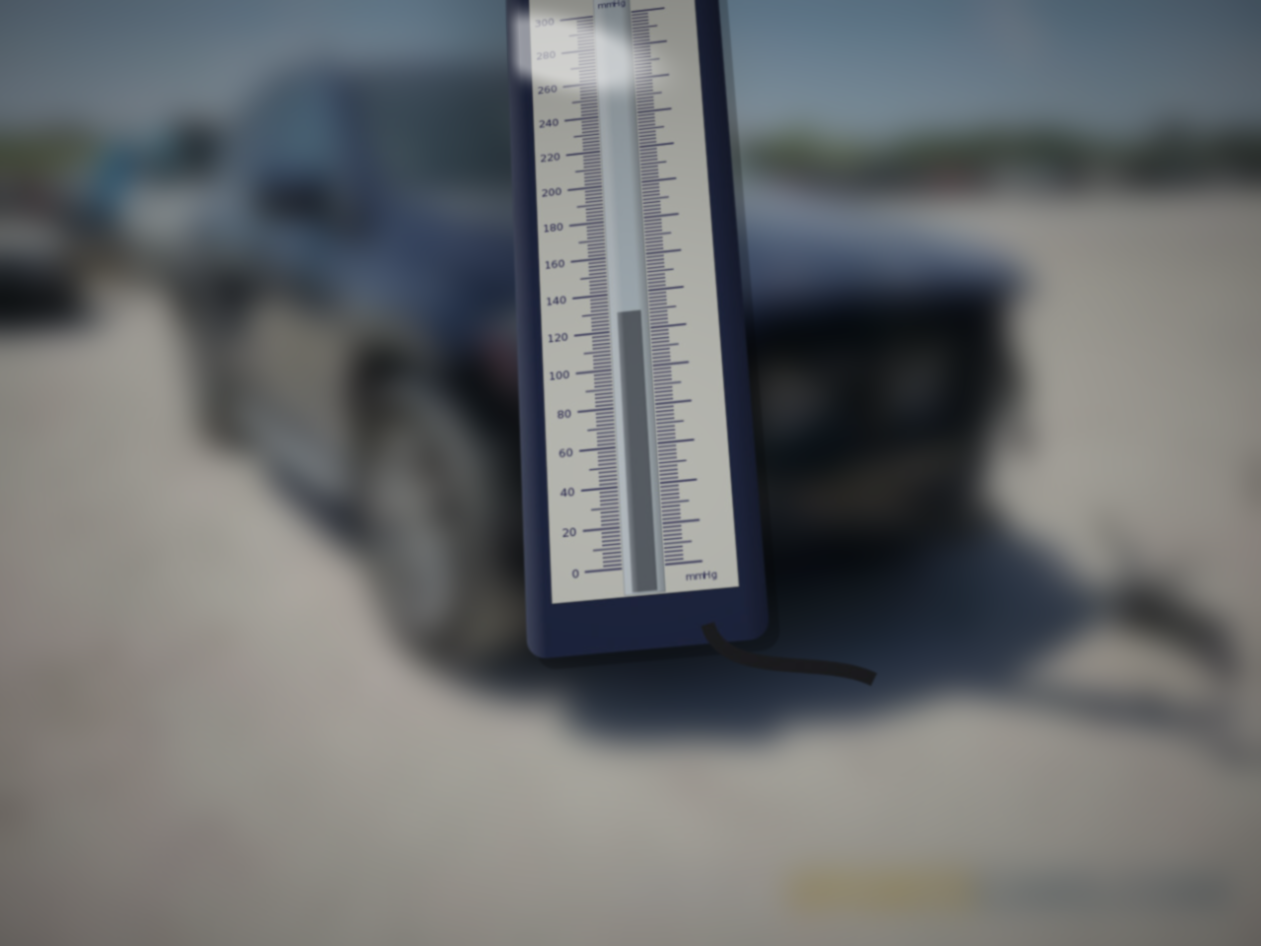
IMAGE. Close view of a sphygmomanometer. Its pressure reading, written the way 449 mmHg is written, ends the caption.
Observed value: 130 mmHg
